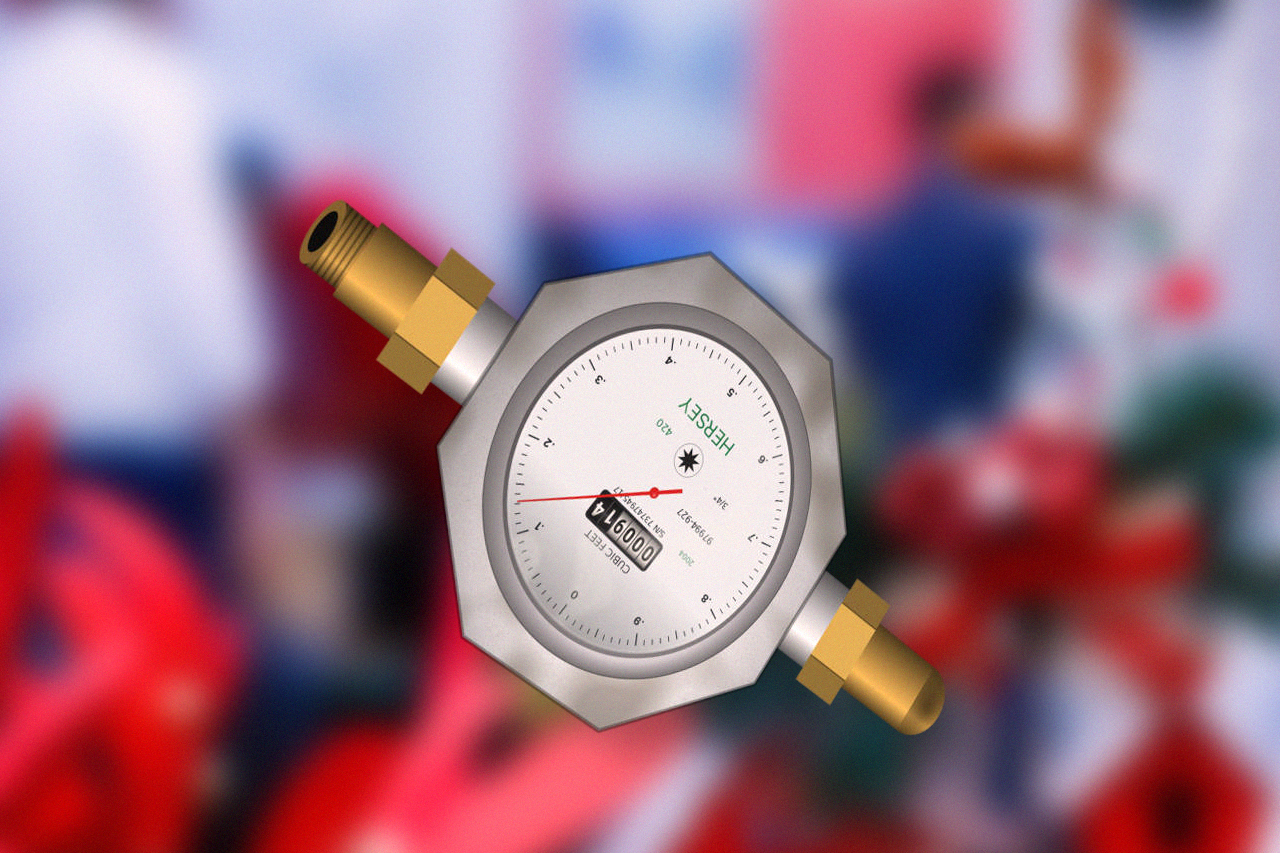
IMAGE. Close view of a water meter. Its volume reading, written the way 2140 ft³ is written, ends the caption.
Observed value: 914.13 ft³
